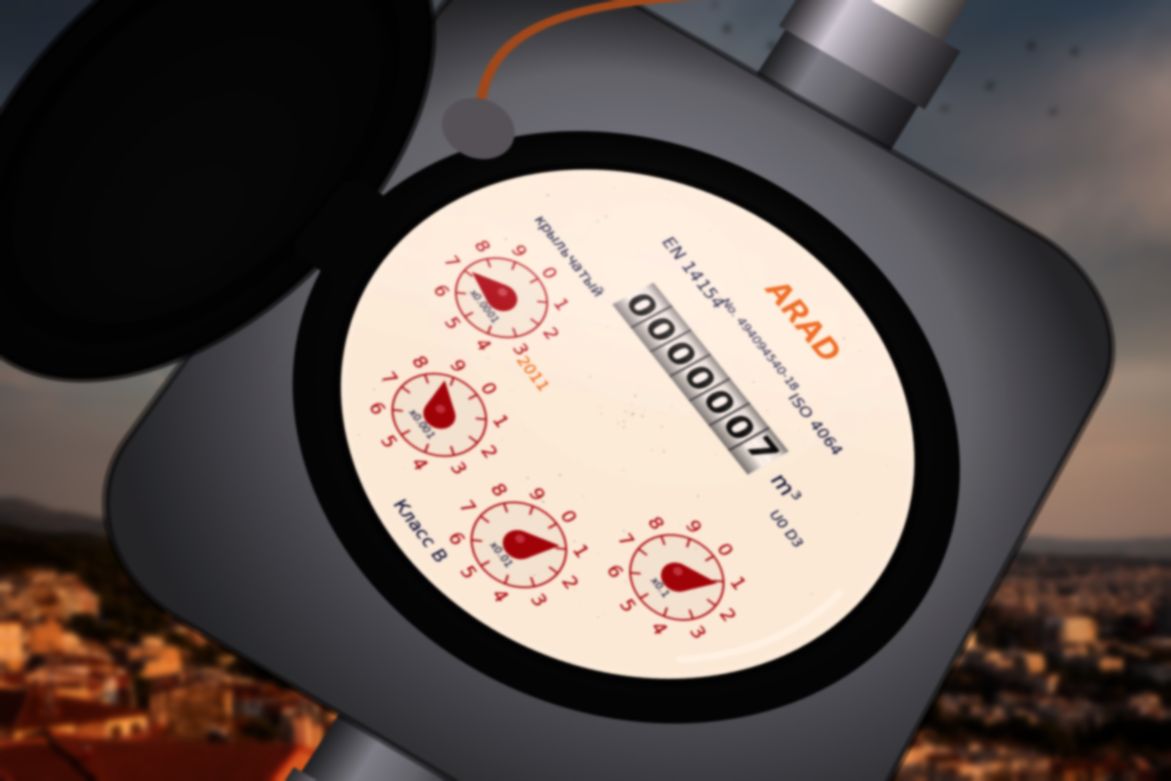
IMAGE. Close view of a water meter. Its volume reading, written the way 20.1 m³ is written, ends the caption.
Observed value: 7.1087 m³
